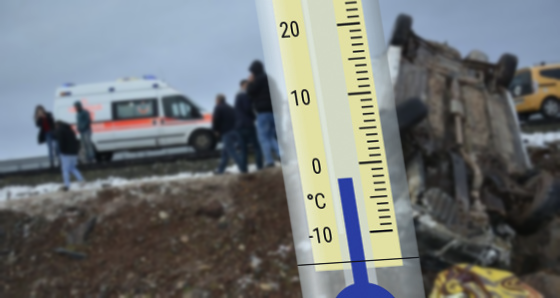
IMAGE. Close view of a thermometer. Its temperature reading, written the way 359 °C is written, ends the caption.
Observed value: -2 °C
